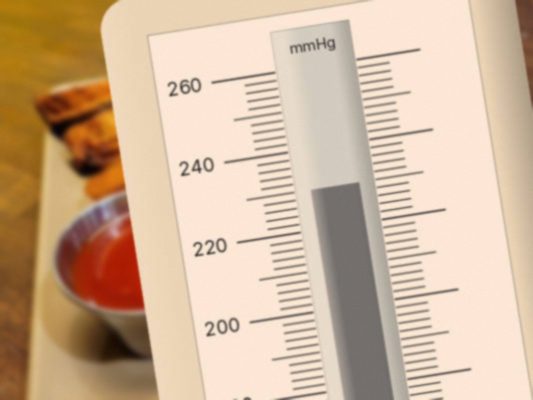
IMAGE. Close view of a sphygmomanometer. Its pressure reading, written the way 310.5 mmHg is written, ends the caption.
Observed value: 230 mmHg
